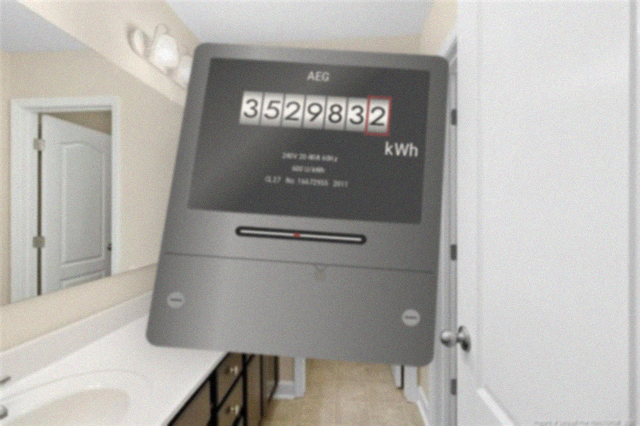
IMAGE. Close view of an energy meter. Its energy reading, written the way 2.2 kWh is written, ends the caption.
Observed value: 352983.2 kWh
